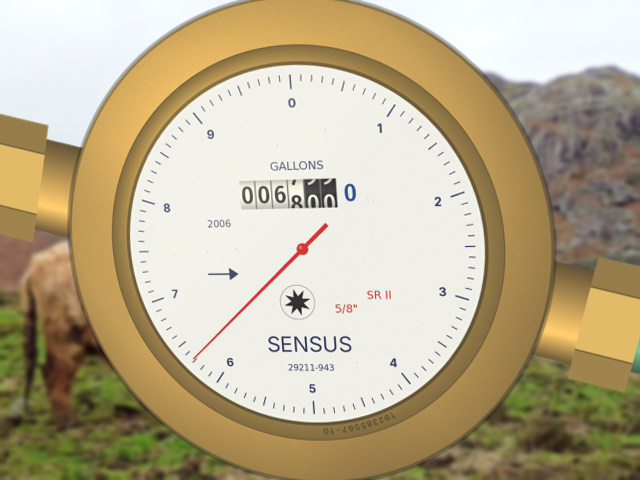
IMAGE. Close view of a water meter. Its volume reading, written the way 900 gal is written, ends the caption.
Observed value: 67996.3 gal
